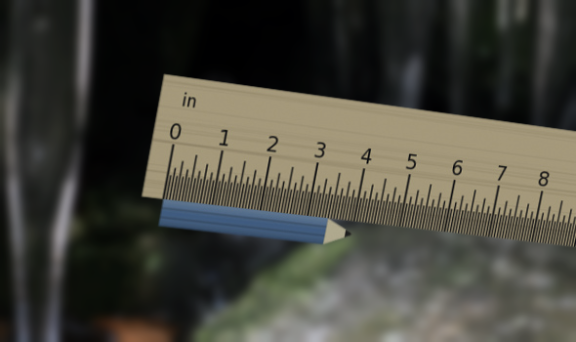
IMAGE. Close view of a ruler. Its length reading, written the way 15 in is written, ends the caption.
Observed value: 4 in
